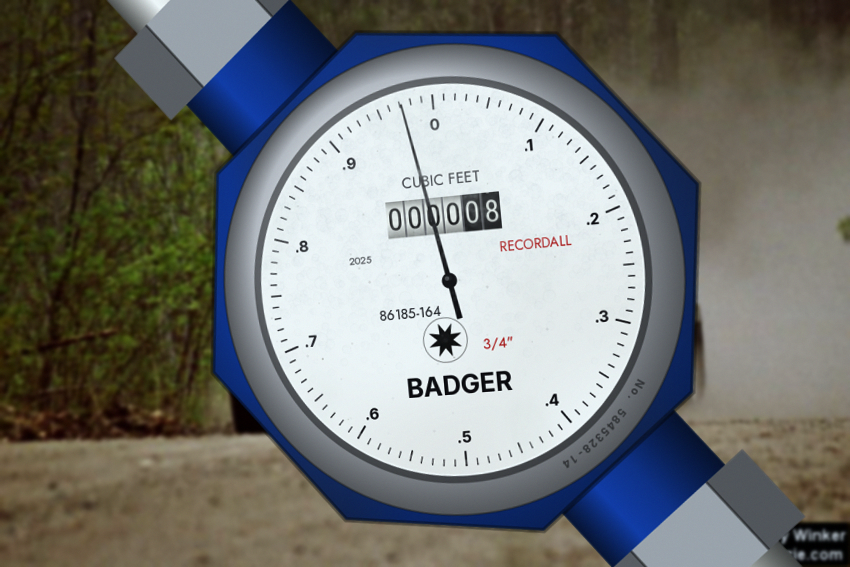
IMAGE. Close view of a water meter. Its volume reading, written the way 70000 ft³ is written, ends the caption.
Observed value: 7.97 ft³
